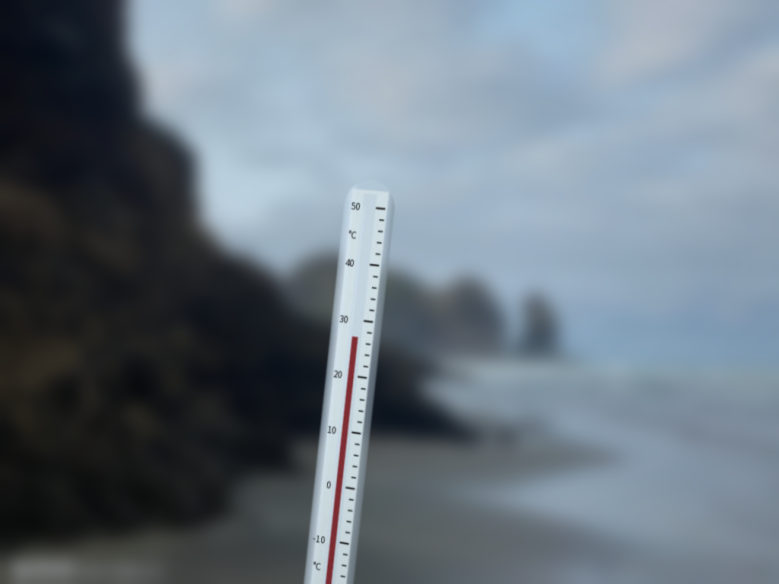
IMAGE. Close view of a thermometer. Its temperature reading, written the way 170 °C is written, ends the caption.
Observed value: 27 °C
